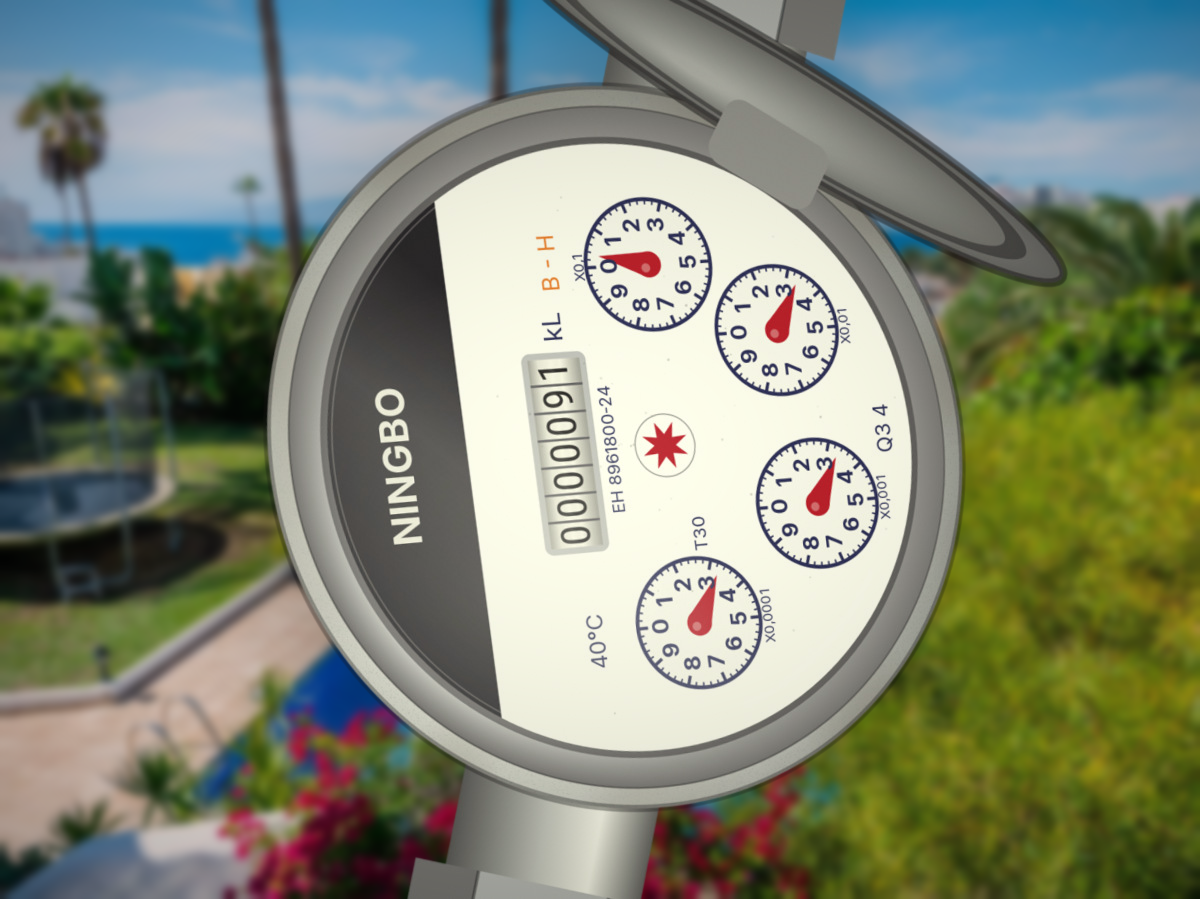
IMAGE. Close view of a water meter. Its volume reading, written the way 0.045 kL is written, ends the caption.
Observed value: 91.0333 kL
